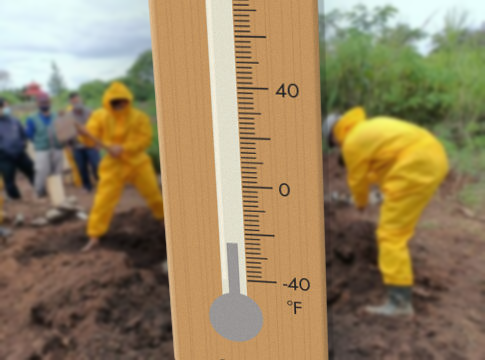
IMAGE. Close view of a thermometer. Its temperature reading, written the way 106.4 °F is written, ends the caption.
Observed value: -24 °F
